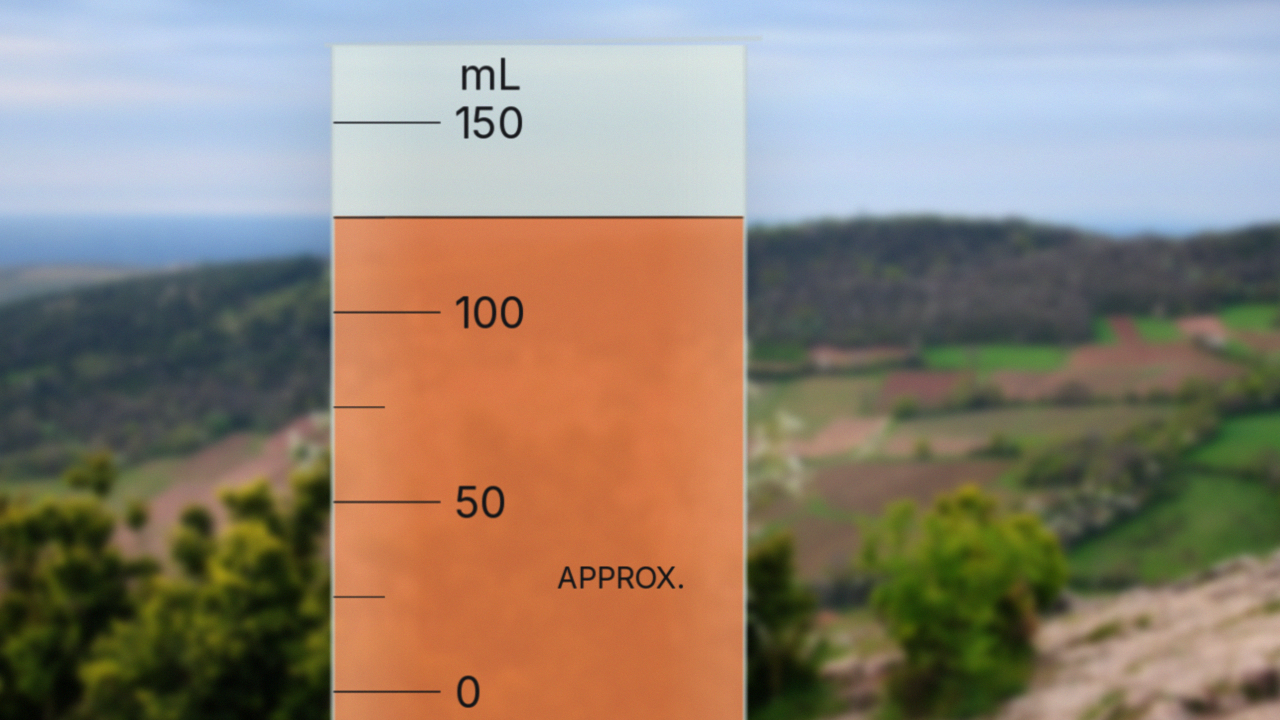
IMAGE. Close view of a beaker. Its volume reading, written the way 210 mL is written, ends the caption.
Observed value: 125 mL
